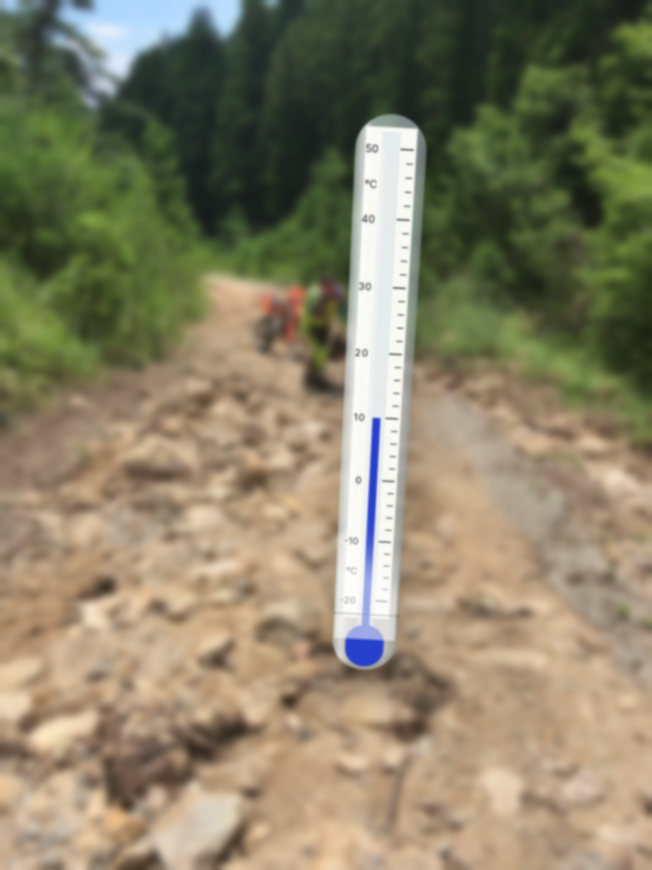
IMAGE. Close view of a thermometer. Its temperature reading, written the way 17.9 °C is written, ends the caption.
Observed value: 10 °C
